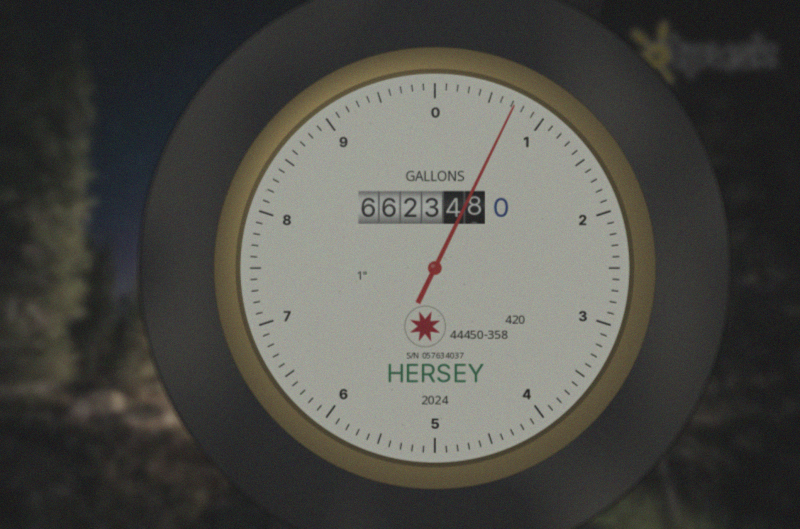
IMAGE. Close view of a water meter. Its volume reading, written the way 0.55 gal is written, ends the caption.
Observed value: 6623480.7 gal
